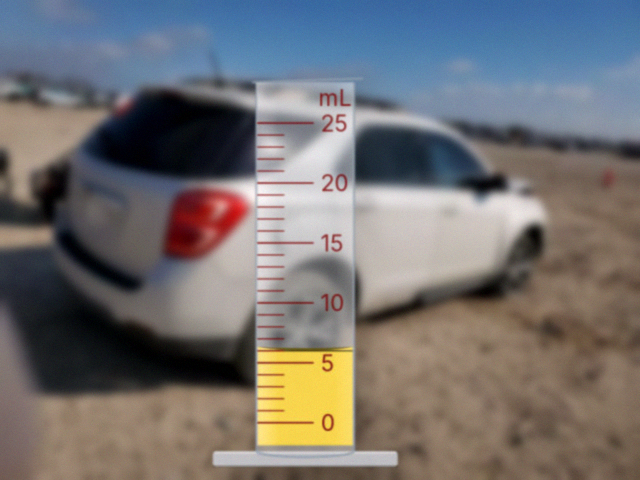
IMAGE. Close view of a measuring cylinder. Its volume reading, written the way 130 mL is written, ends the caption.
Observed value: 6 mL
